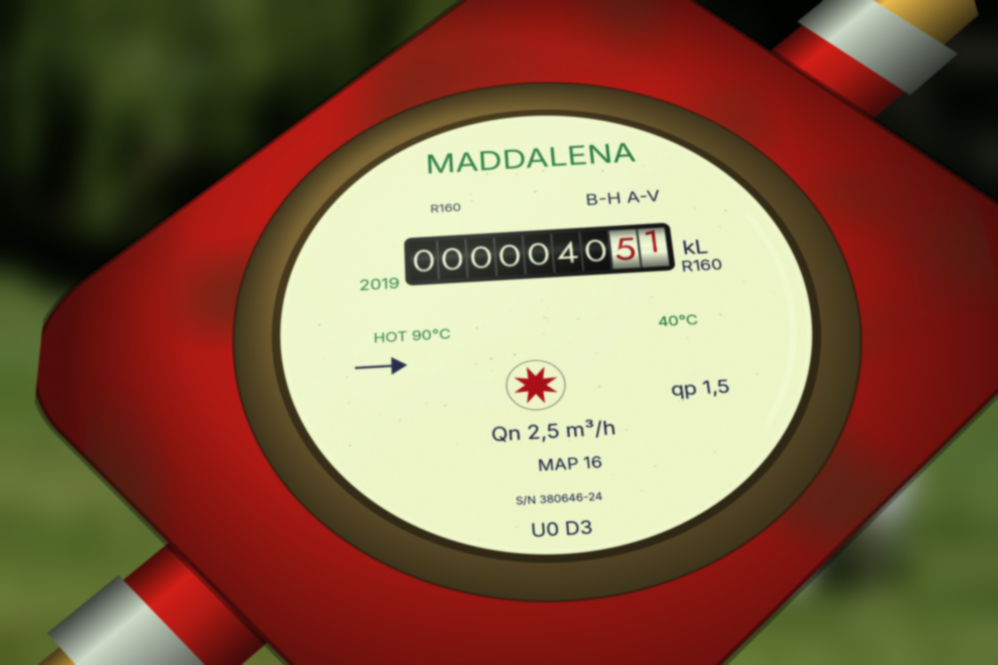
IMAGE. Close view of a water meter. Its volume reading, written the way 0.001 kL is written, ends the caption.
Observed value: 40.51 kL
